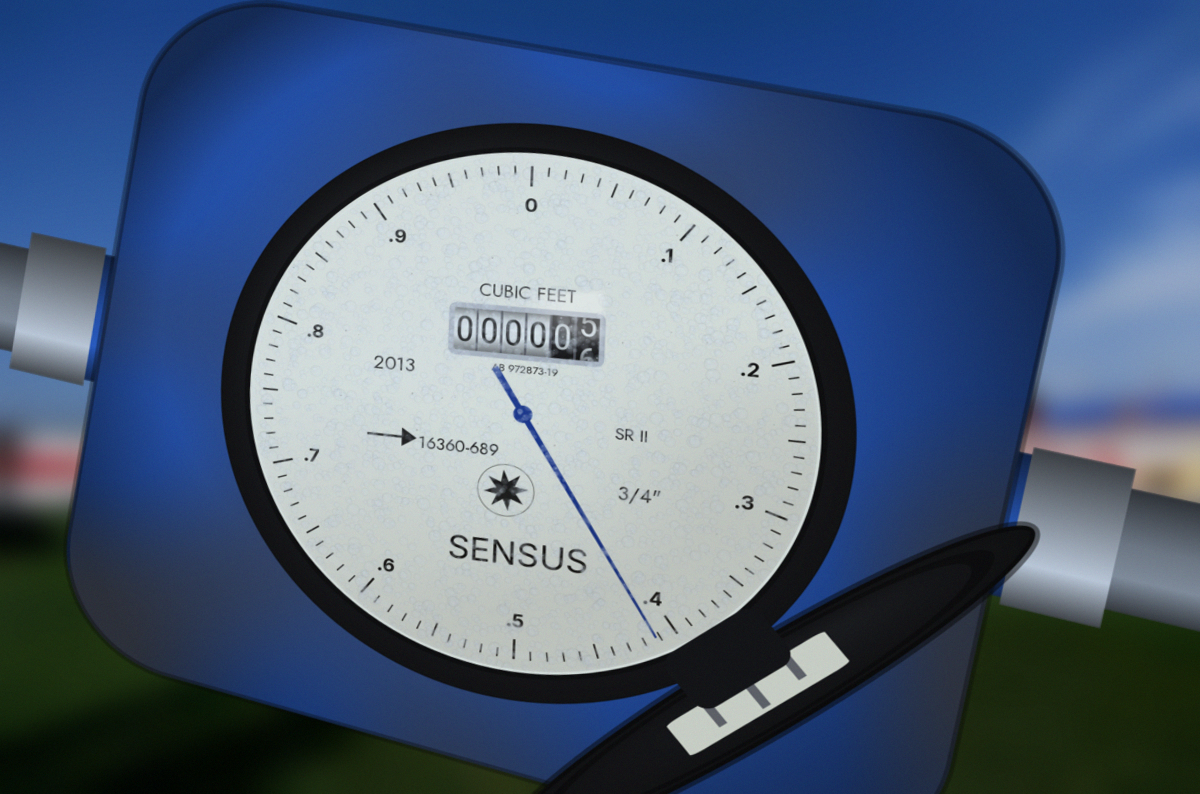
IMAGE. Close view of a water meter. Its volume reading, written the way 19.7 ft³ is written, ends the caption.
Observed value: 5.41 ft³
